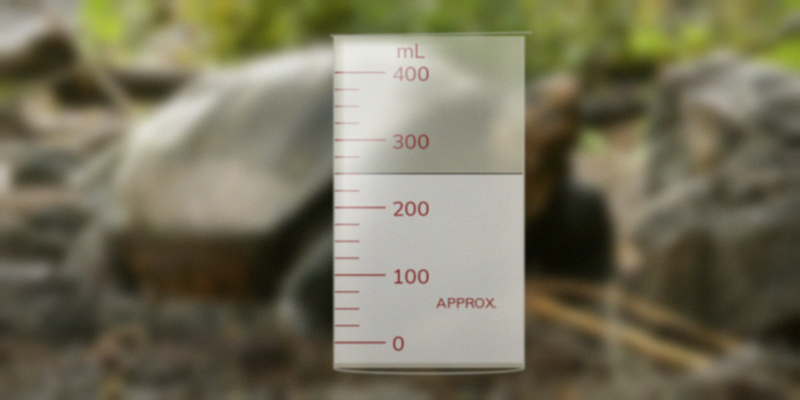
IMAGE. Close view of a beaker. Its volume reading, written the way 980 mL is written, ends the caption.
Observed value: 250 mL
